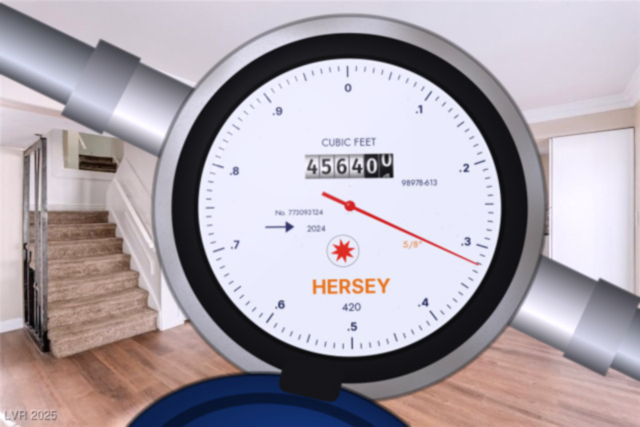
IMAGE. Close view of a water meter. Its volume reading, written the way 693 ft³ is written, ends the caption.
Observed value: 456400.32 ft³
